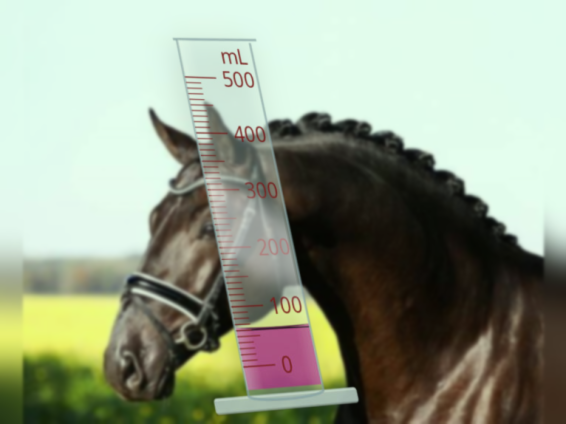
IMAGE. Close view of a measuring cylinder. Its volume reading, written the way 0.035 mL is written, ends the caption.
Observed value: 60 mL
